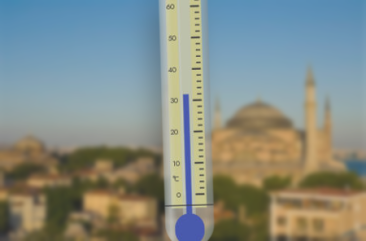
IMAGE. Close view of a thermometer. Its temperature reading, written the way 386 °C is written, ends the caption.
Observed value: 32 °C
